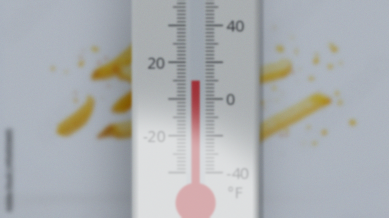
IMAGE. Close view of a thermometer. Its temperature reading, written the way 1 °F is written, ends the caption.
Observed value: 10 °F
